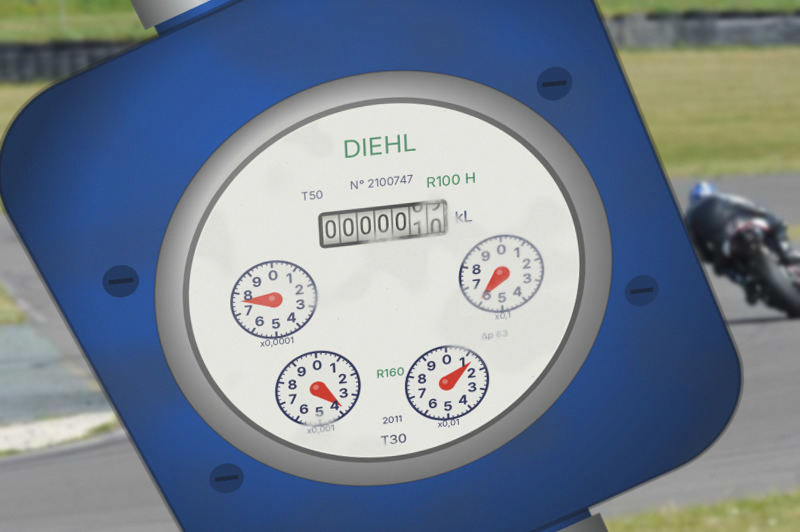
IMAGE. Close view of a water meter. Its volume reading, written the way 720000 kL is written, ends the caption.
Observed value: 9.6137 kL
